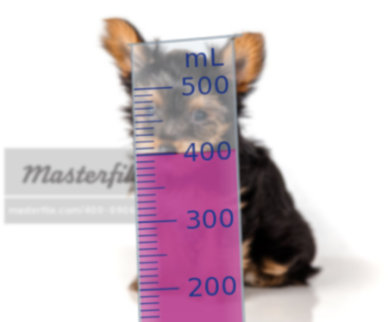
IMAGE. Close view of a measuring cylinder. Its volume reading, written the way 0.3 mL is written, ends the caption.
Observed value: 400 mL
